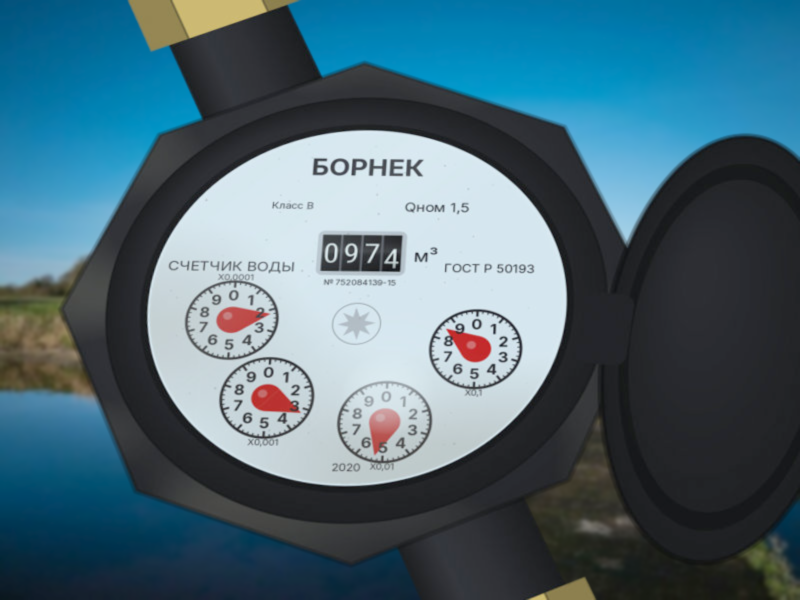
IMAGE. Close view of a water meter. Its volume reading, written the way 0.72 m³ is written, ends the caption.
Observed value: 973.8532 m³
